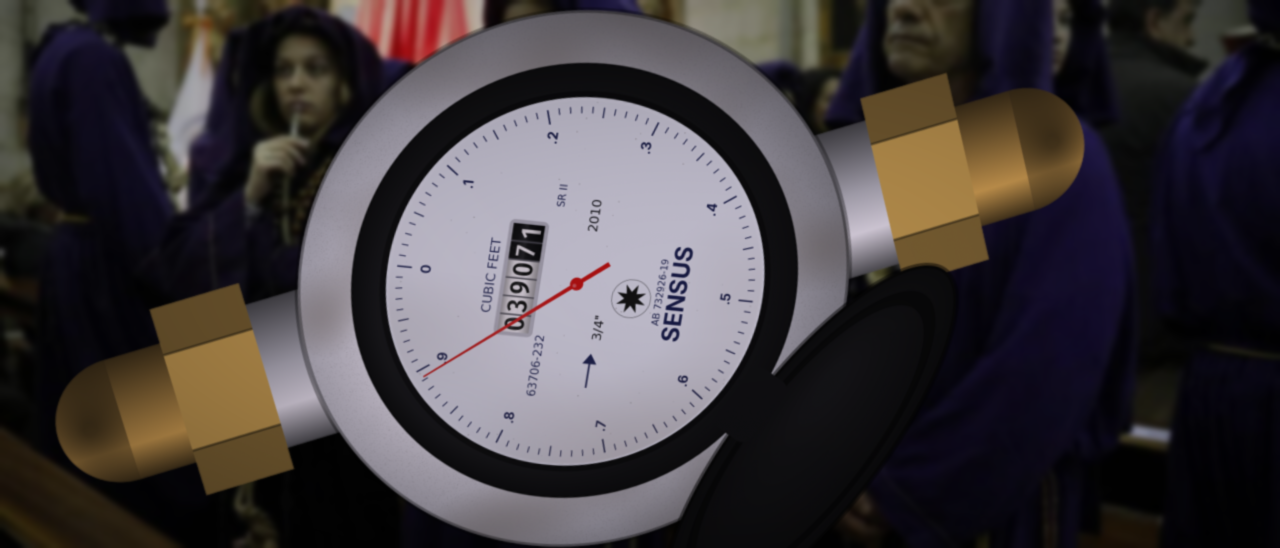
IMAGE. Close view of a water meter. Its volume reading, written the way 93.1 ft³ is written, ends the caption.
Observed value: 39070.89 ft³
